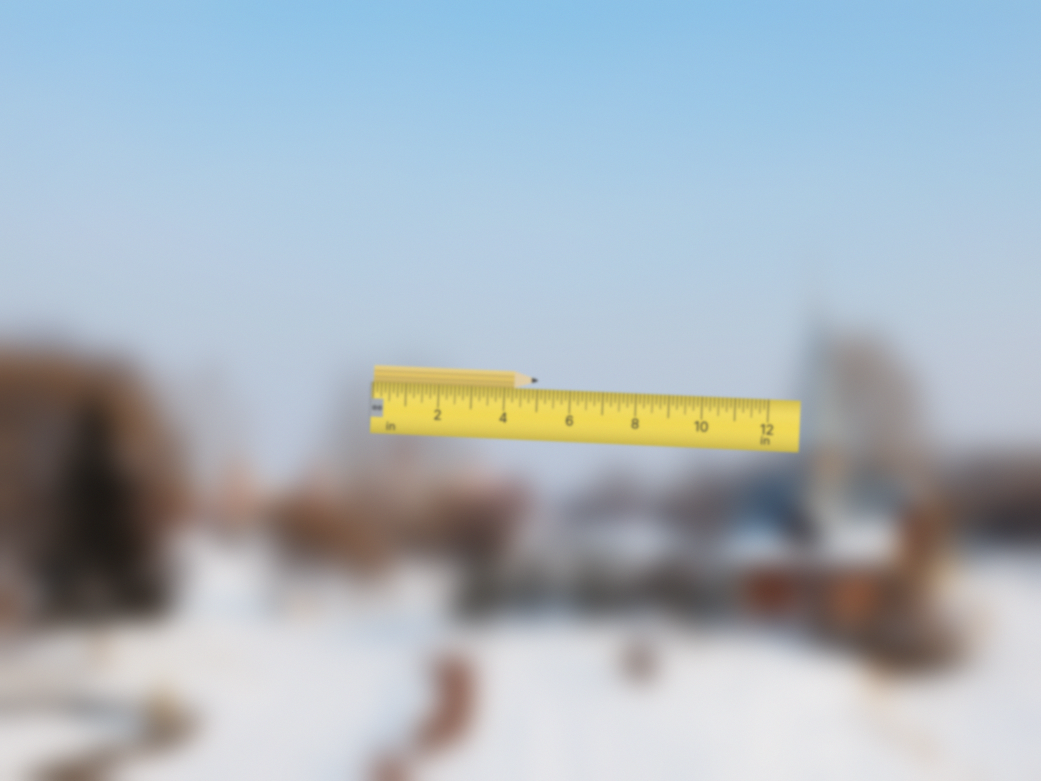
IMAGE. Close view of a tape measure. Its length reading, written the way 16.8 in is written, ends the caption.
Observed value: 5 in
